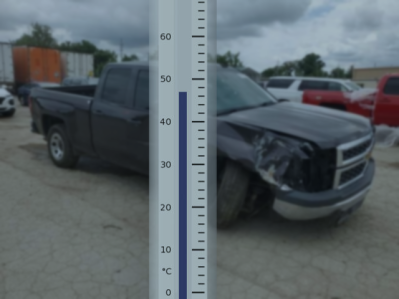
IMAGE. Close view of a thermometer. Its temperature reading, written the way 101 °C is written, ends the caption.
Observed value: 47 °C
